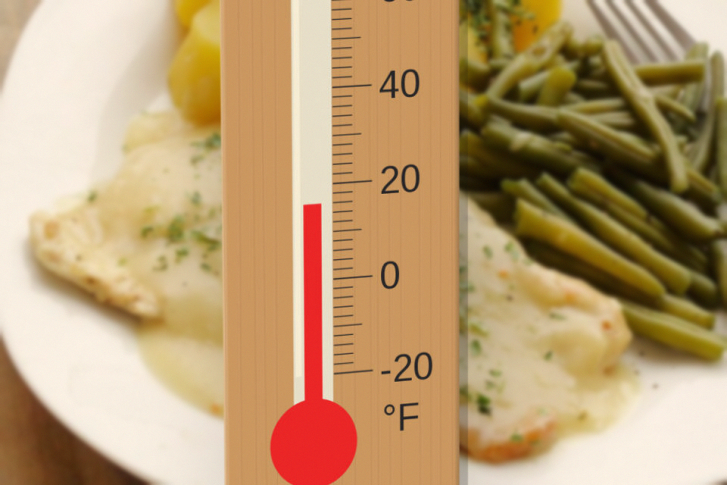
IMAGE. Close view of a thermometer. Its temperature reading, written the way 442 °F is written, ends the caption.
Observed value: 16 °F
